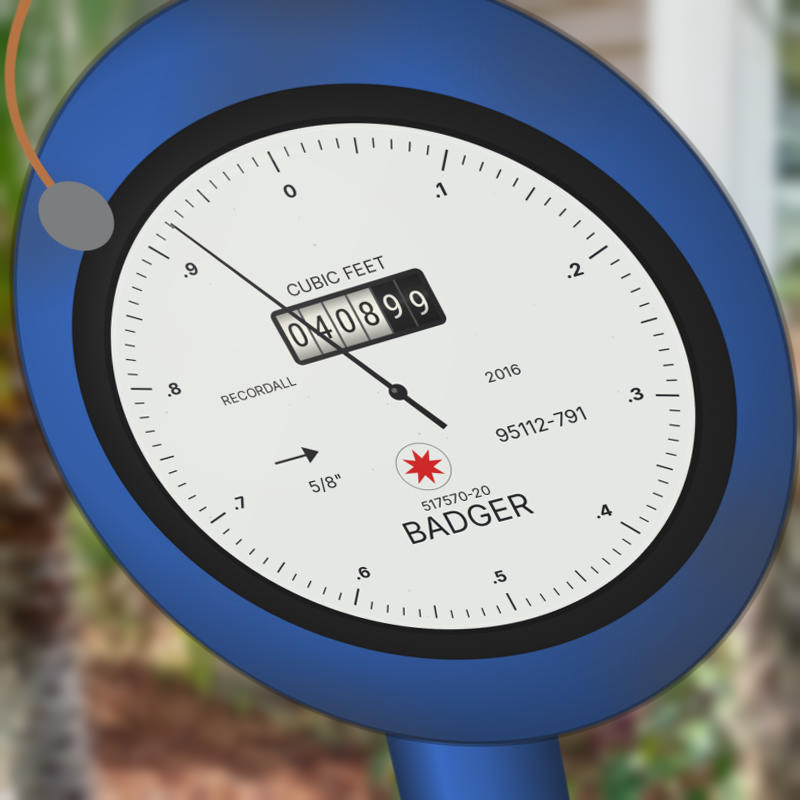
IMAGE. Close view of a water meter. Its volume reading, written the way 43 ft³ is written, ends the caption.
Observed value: 40898.92 ft³
